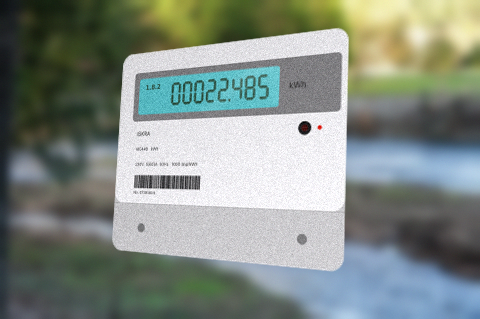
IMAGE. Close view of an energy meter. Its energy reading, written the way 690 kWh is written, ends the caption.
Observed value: 22.485 kWh
